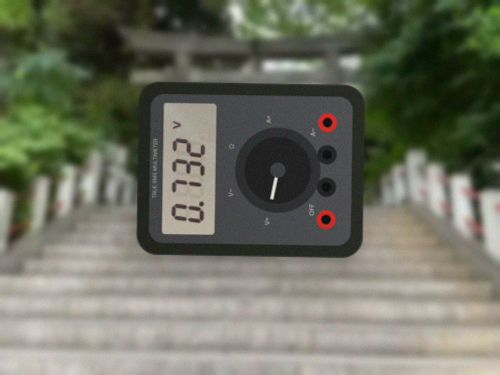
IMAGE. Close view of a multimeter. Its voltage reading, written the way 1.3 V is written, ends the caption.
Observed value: 0.732 V
